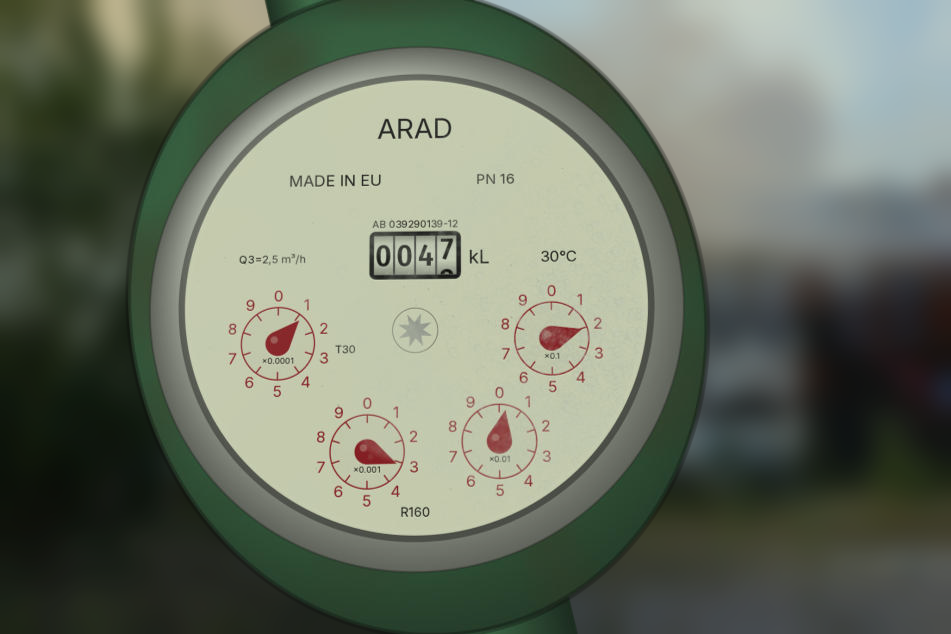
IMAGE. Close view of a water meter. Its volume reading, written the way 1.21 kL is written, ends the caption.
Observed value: 47.2031 kL
